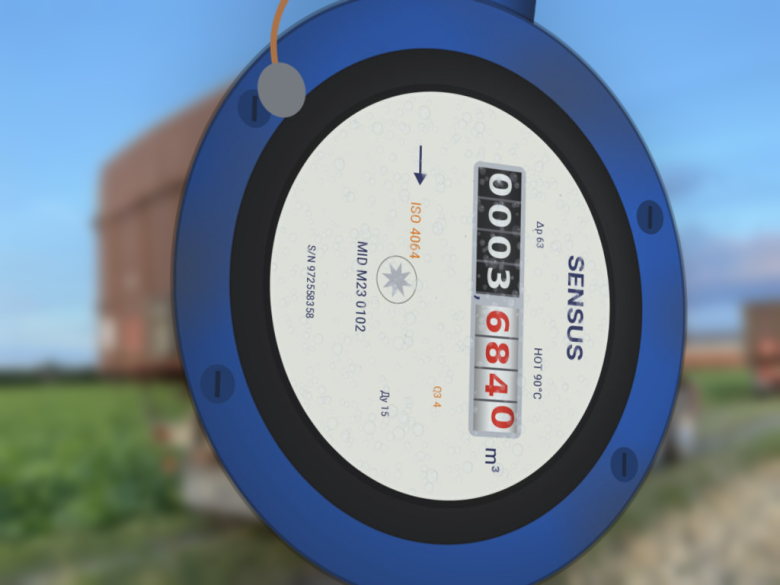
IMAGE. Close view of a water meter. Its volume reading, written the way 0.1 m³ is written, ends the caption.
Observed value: 3.6840 m³
